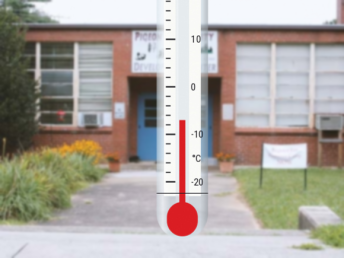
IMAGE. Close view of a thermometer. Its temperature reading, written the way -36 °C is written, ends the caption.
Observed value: -7 °C
